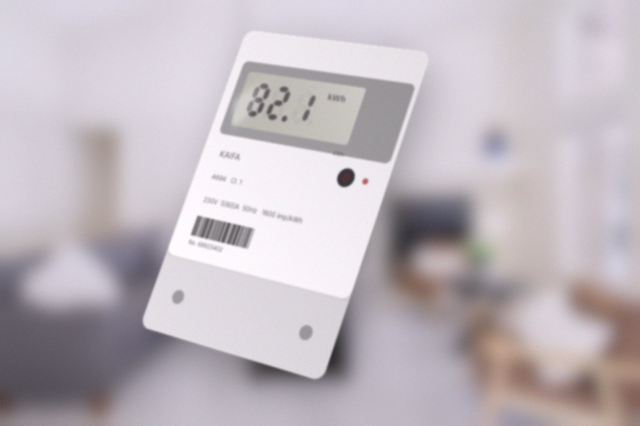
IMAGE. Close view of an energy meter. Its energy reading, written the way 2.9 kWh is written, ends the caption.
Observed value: 82.1 kWh
